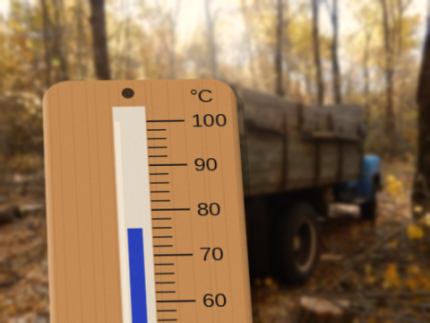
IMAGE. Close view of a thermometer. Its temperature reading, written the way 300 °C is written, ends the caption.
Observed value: 76 °C
